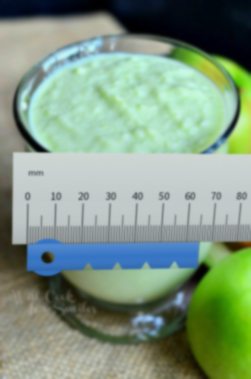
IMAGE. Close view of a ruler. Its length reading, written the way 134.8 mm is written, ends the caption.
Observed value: 65 mm
